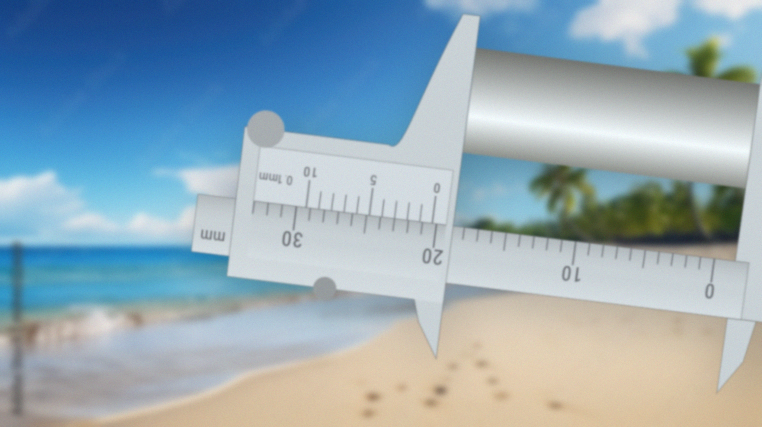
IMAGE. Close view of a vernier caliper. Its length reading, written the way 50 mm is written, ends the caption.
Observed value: 20.3 mm
